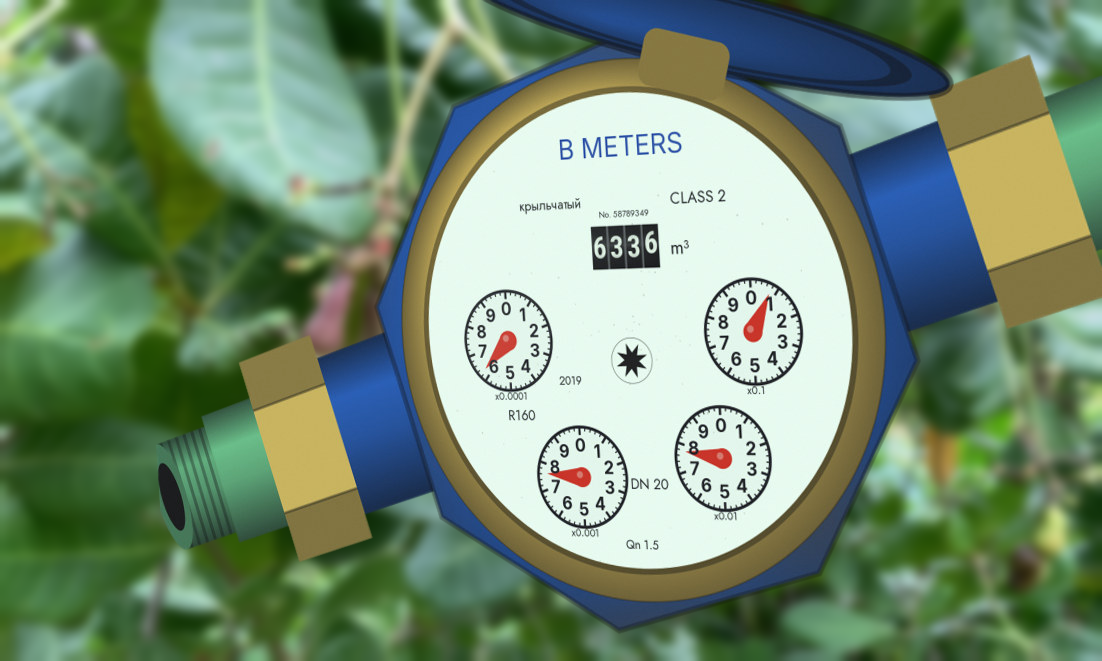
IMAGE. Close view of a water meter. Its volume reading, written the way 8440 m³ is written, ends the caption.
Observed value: 6336.0776 m³
